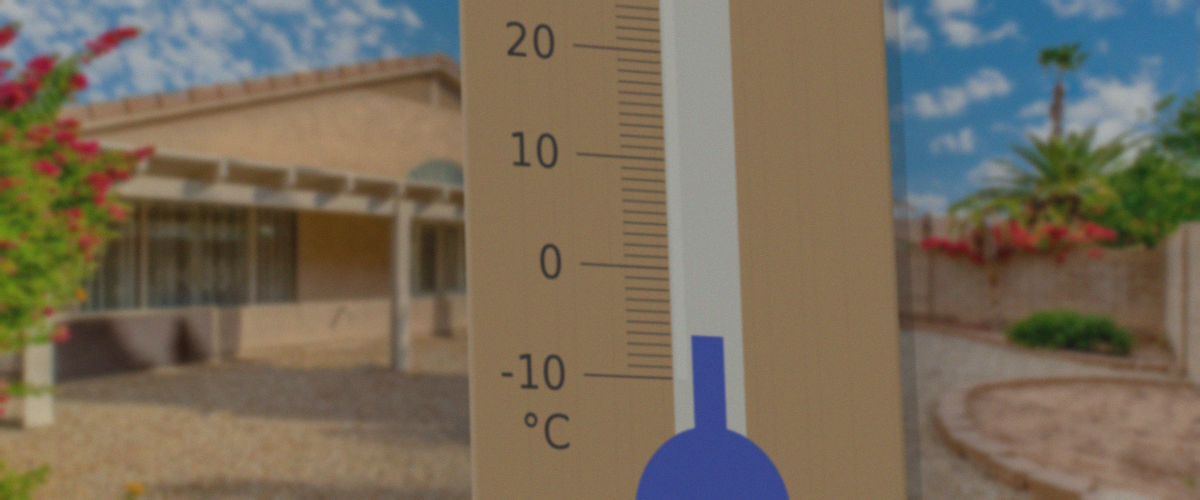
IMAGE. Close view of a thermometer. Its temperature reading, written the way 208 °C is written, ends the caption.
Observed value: -6 °C
